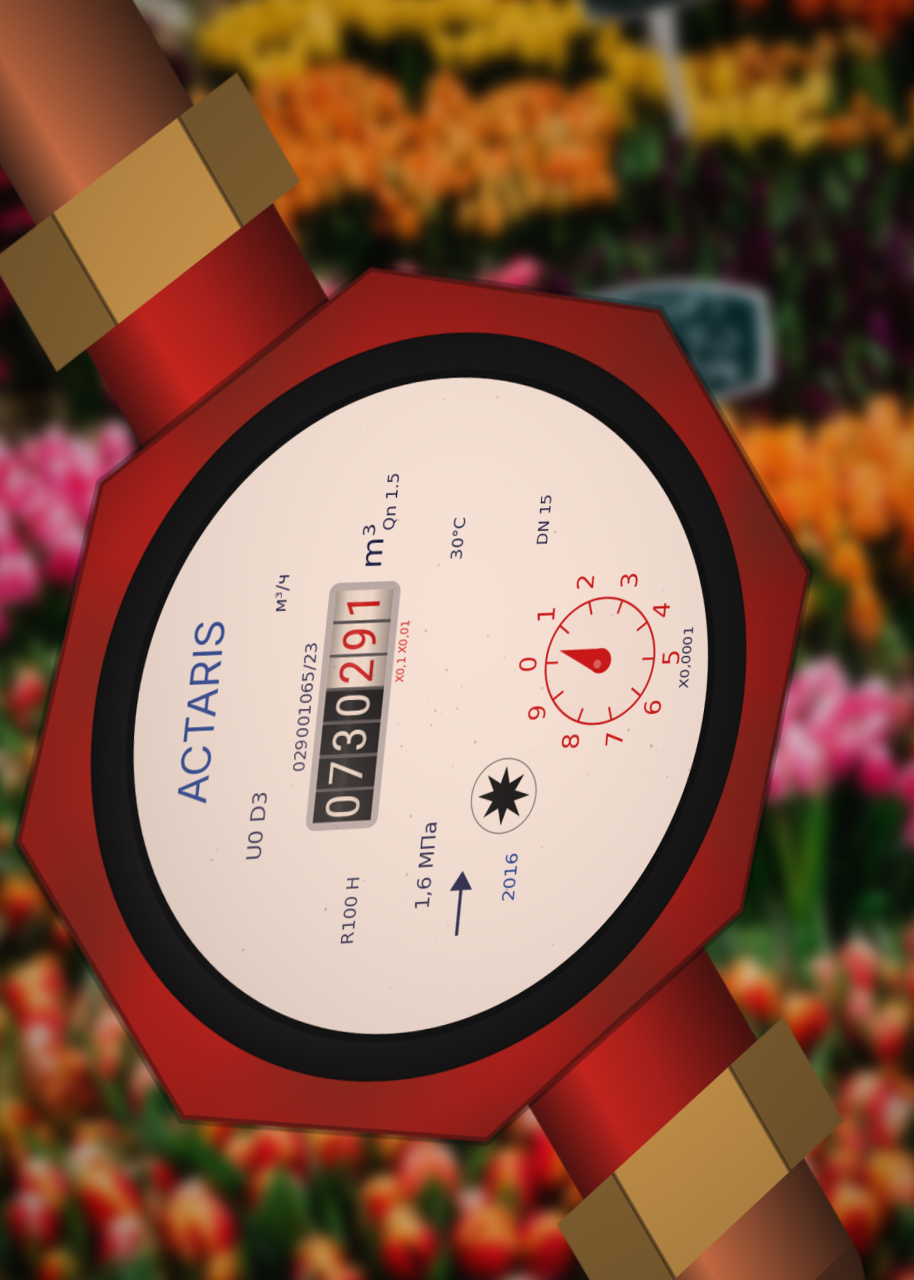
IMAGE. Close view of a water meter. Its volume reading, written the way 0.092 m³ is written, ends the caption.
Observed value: 730.2910 m³
